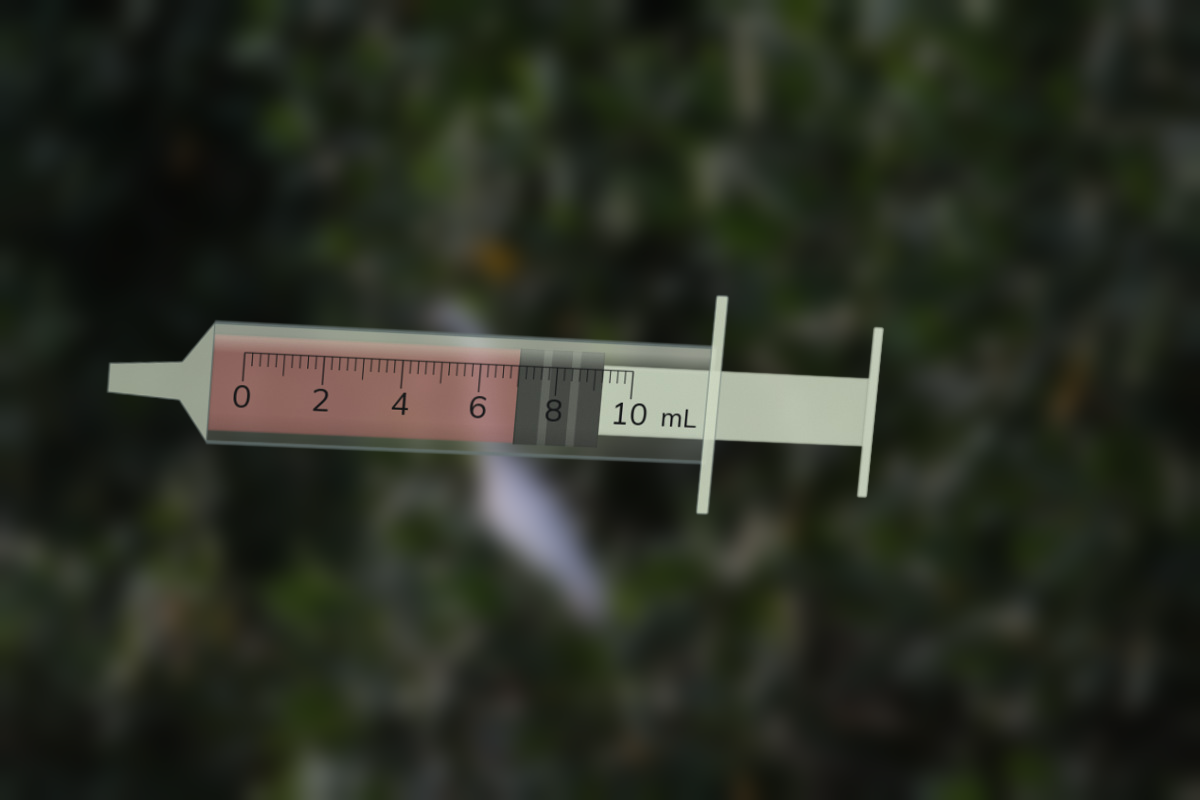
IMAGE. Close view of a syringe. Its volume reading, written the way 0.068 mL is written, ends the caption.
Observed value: 7 mL
